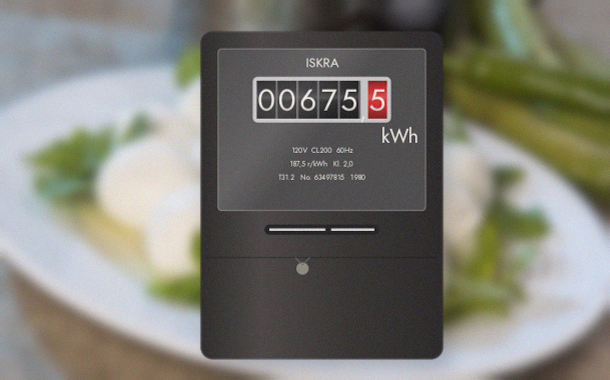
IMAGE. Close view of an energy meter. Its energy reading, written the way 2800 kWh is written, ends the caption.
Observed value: 675.5 kWh
